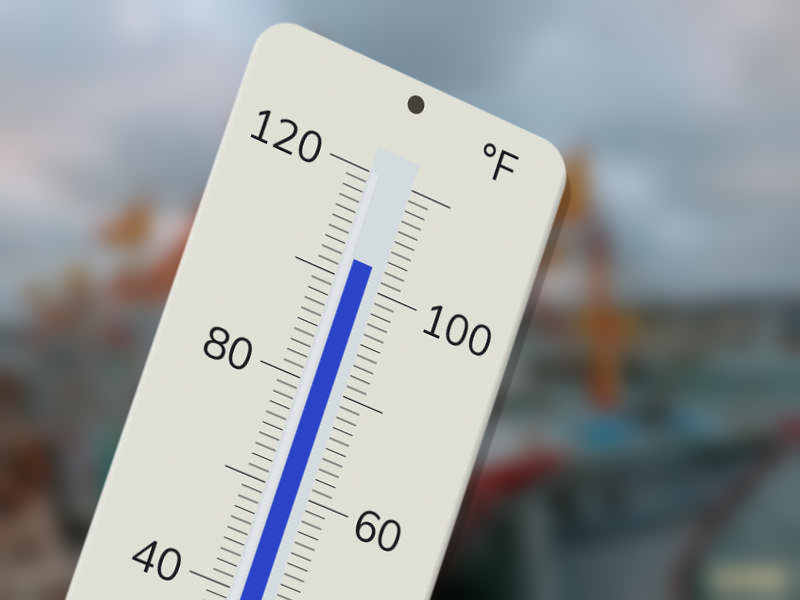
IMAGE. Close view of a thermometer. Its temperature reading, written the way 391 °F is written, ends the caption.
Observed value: 104 °F
